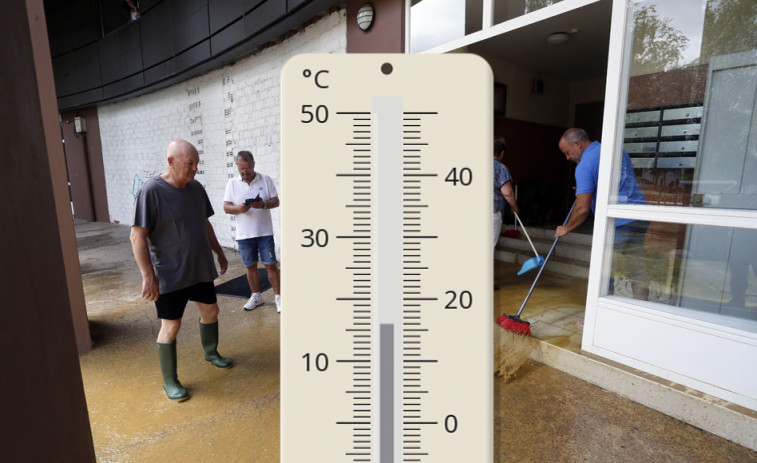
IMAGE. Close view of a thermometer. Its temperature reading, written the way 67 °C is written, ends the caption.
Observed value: 16 °C
